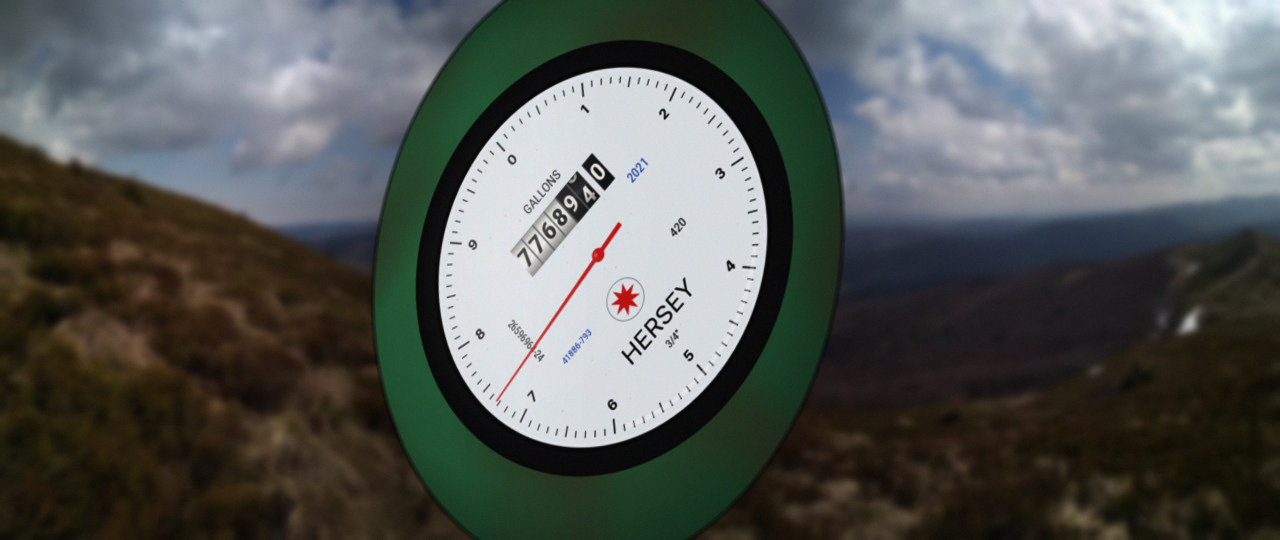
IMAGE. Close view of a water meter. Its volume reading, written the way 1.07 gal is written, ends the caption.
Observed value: 7768937.3 gal
